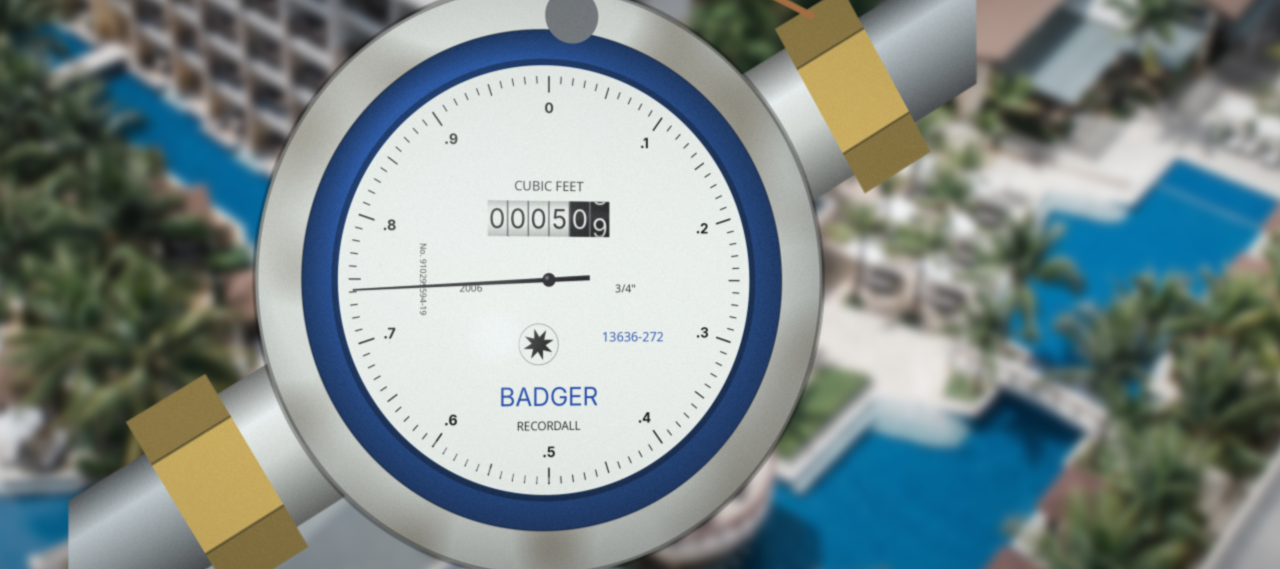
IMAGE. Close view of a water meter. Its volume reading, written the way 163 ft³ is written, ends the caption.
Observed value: 508.74 ft³
